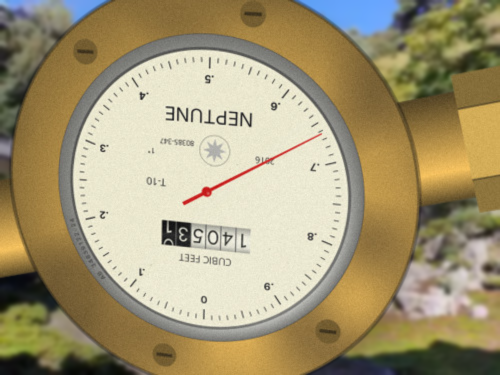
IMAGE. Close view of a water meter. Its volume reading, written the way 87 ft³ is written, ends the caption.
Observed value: 140530.66 ft³
